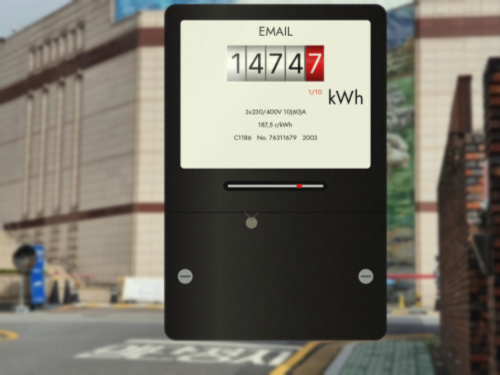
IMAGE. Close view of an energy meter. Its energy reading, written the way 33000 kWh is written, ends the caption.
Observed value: 1474.7 kWh
